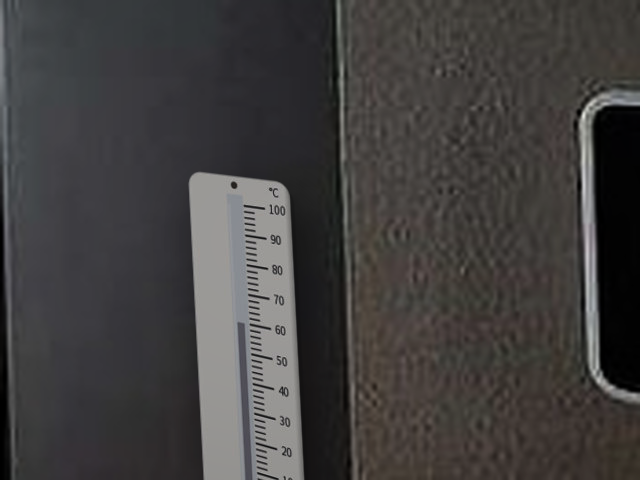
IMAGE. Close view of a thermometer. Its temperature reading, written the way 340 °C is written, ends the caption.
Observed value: 60 °C
